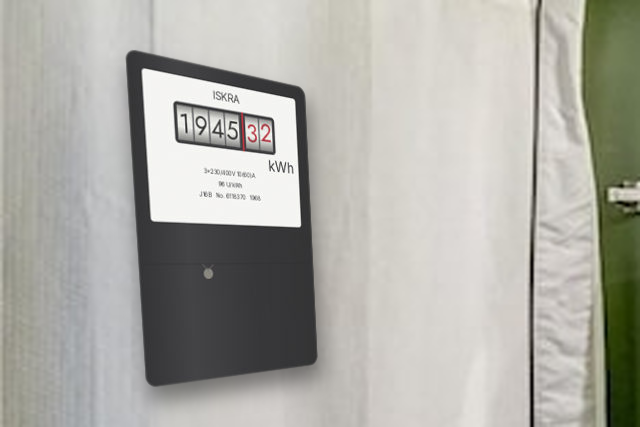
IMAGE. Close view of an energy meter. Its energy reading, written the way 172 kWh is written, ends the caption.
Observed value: 1945.32 kWh
